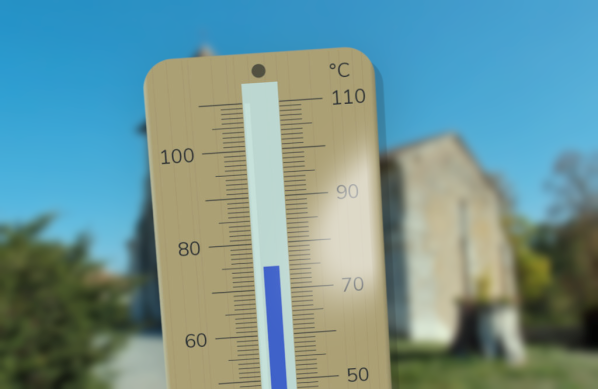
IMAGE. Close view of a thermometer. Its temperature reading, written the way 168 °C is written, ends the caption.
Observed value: 75 °C
